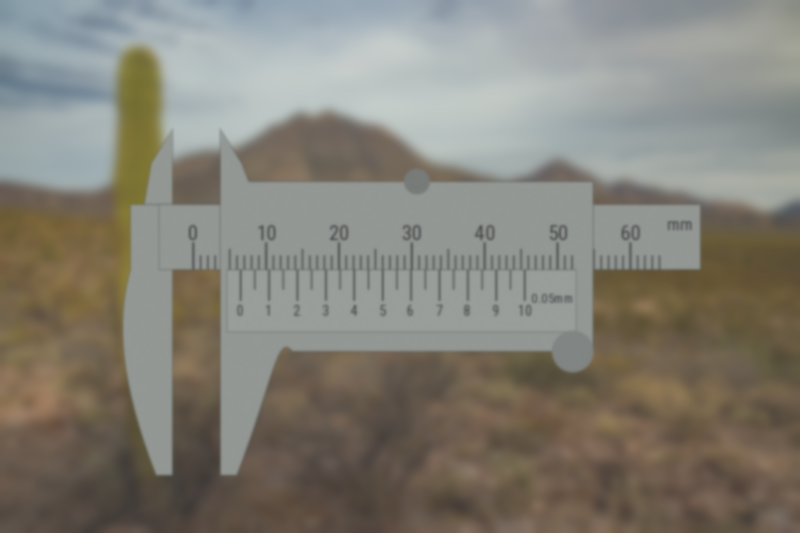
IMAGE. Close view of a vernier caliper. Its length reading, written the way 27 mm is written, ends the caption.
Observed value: 6.5 mm
